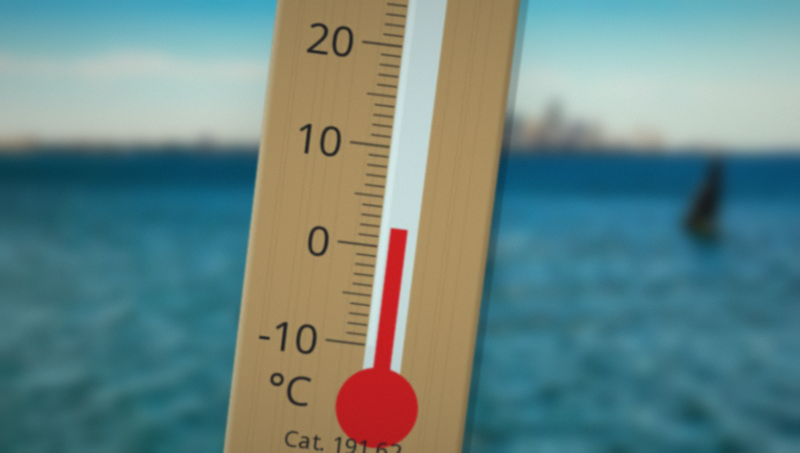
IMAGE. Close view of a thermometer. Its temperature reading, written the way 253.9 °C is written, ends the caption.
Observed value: 2 °C
